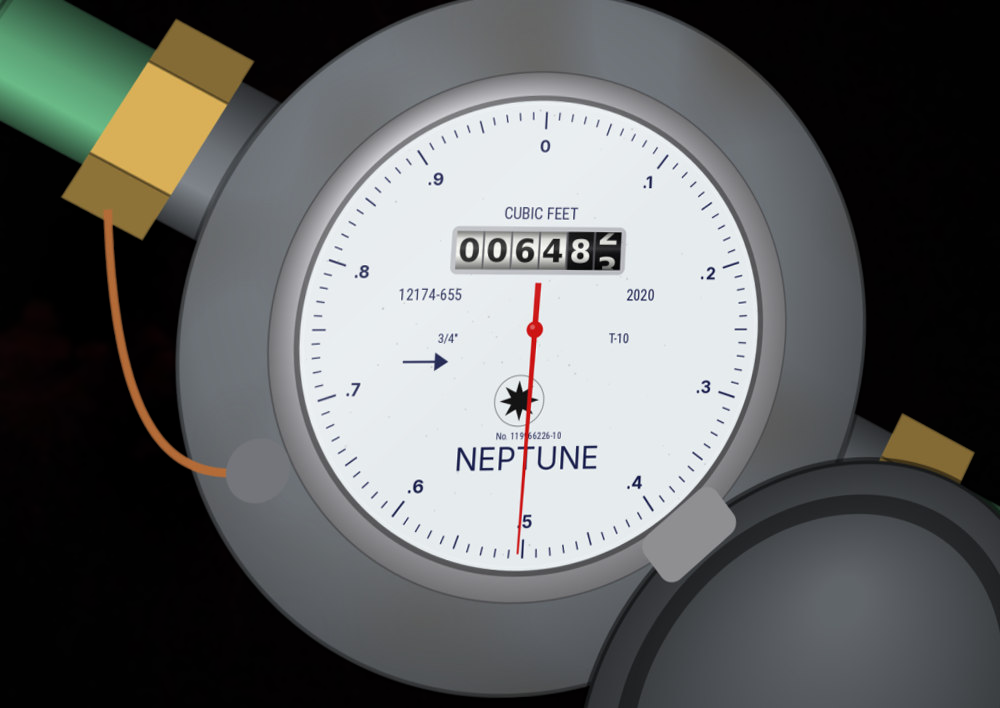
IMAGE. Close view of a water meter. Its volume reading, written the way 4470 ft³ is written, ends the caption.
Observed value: 6482.50 ft³
